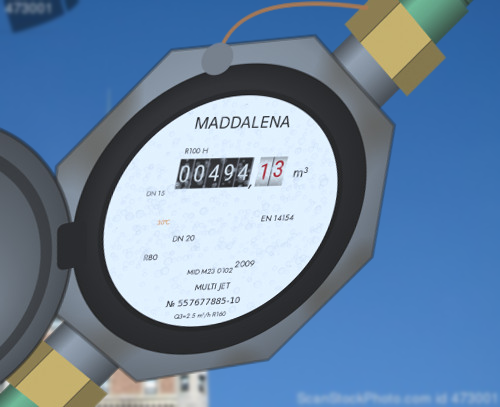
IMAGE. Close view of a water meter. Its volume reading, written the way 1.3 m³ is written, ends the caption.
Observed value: 494.13 m³
